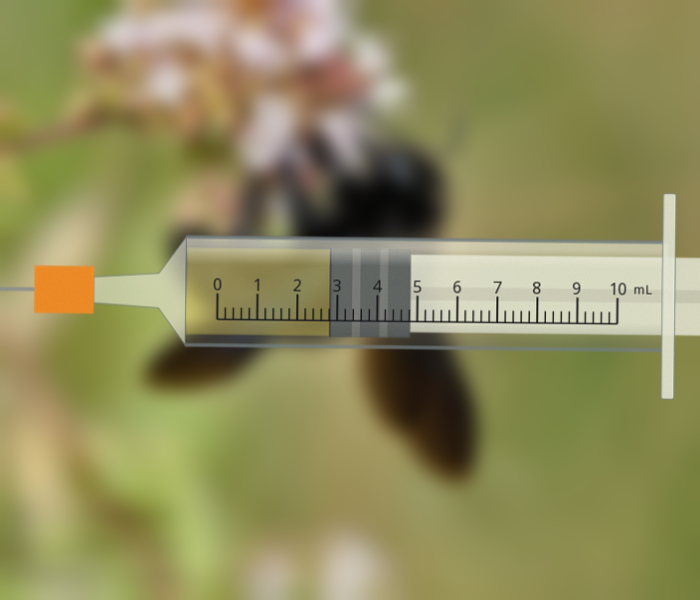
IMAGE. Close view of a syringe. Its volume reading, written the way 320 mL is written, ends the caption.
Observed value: 2.8 mL
